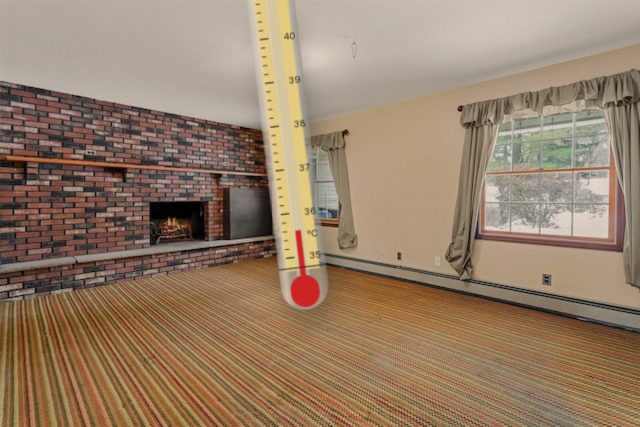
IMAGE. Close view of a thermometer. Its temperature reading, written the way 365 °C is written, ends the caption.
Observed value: 35.6 °C
